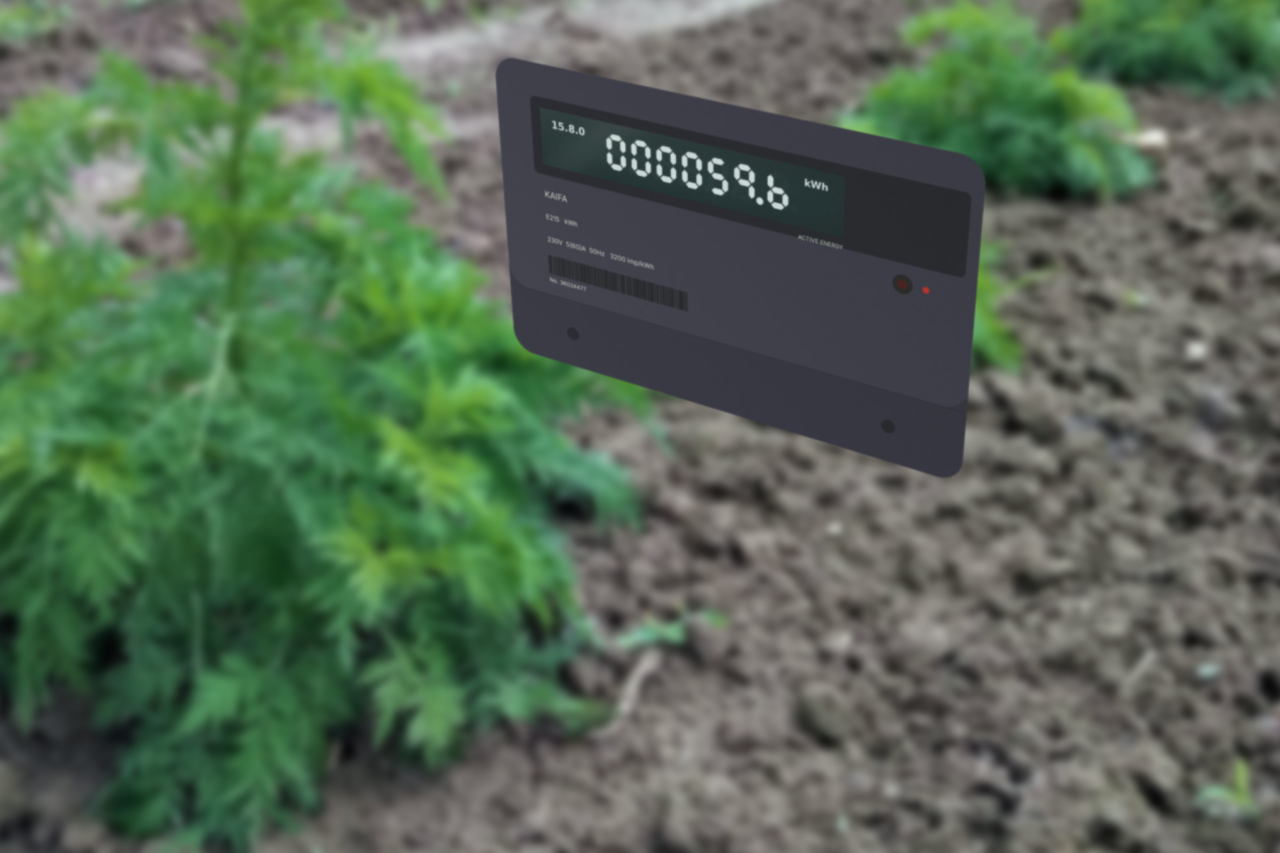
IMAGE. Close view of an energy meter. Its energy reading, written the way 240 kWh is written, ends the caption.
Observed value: 59.6 kWh
